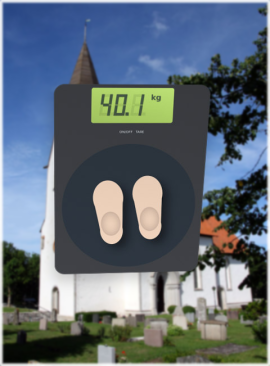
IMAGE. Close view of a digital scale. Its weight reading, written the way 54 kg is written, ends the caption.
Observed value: 40.1 kg
